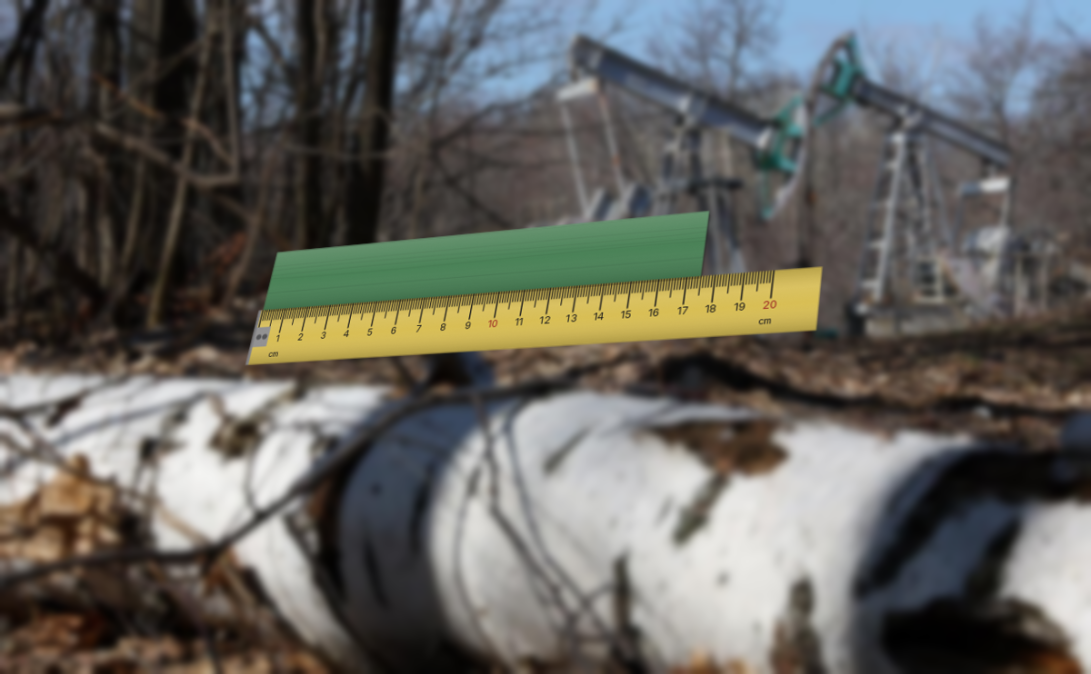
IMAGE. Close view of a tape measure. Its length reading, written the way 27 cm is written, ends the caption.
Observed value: 17.5 cm
